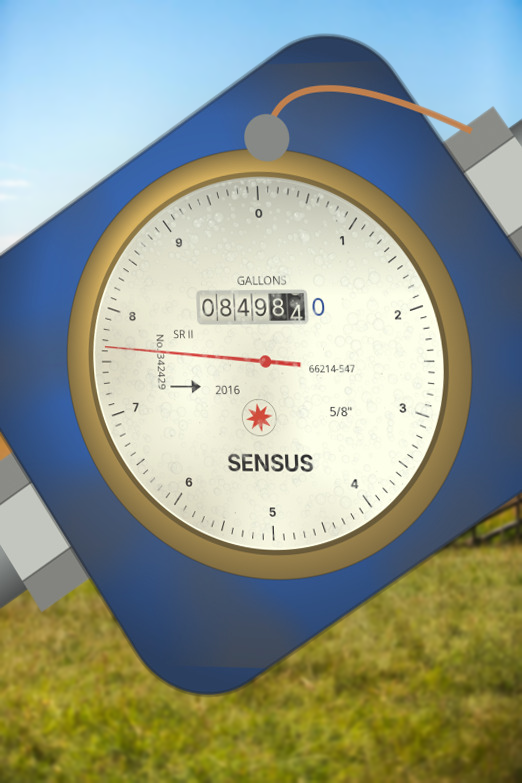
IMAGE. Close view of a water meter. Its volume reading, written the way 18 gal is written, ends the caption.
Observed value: 849837.6 gal
